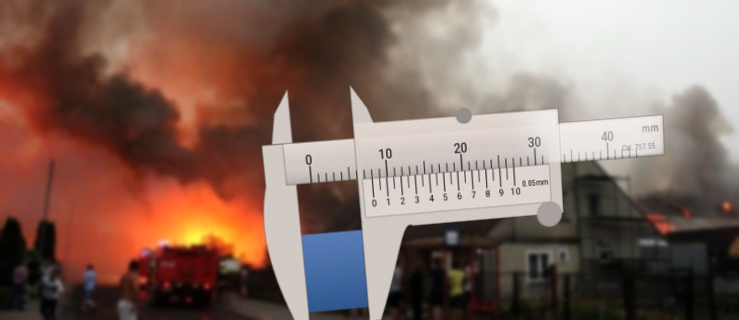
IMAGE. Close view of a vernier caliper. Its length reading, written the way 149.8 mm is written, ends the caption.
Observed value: 8.0 mm
